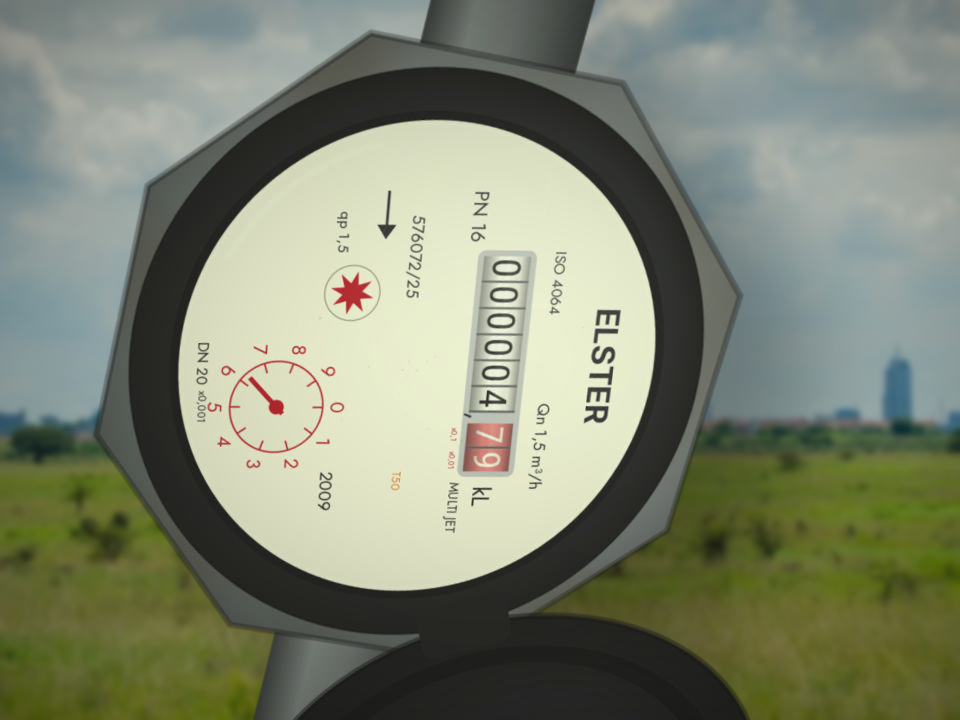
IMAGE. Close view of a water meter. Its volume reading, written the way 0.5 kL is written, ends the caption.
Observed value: 4.796 kL
